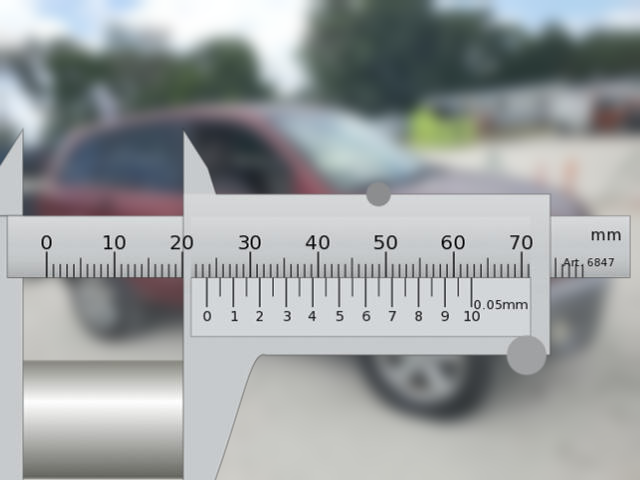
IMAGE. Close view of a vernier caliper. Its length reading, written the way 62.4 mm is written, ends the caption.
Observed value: 23.6 mm
